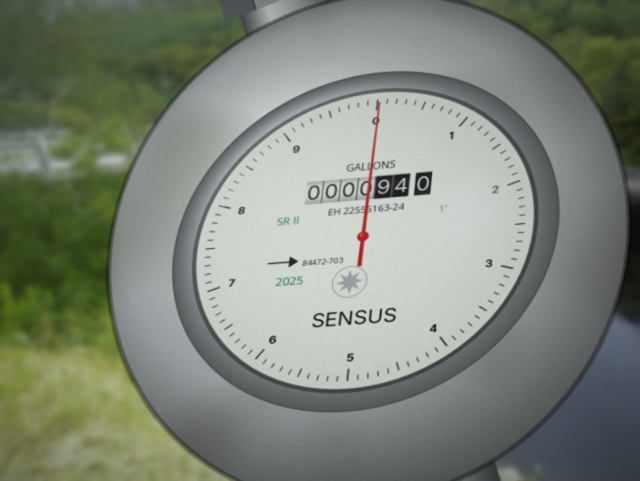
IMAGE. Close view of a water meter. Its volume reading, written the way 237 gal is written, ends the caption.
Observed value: 940.0 gal
